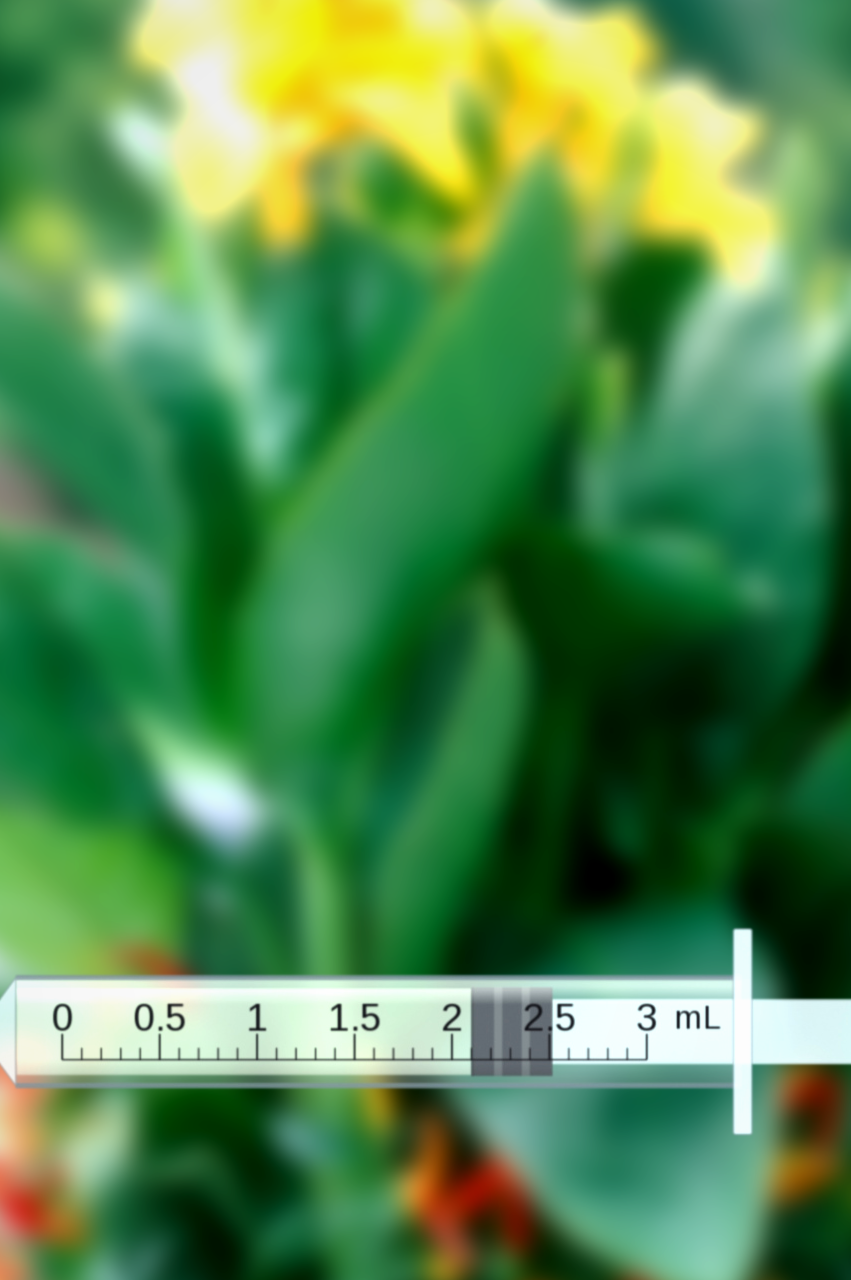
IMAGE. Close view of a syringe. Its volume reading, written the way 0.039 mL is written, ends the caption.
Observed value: 2.1 mL
